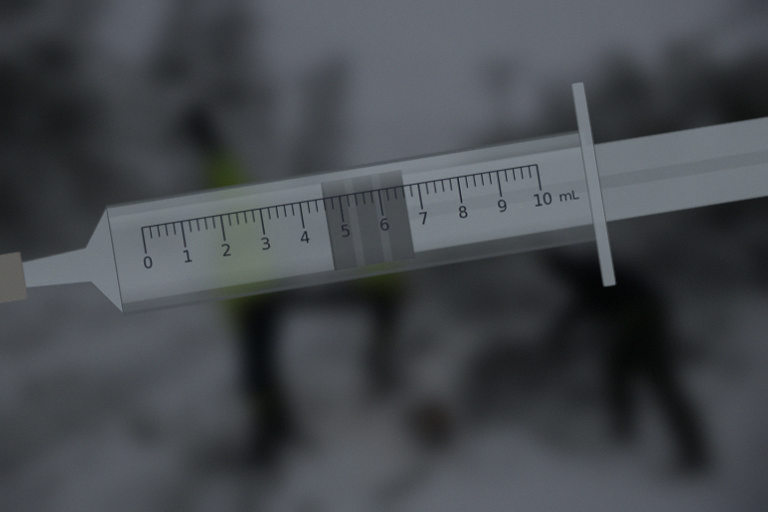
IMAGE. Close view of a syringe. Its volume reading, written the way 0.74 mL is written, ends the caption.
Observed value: 4.6 mL
